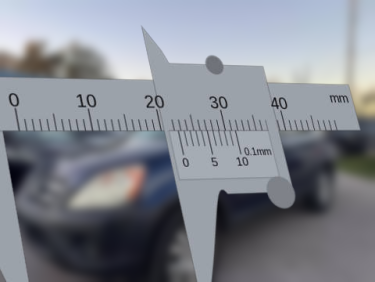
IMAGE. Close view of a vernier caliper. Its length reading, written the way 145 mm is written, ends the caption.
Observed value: 22.6 mm
